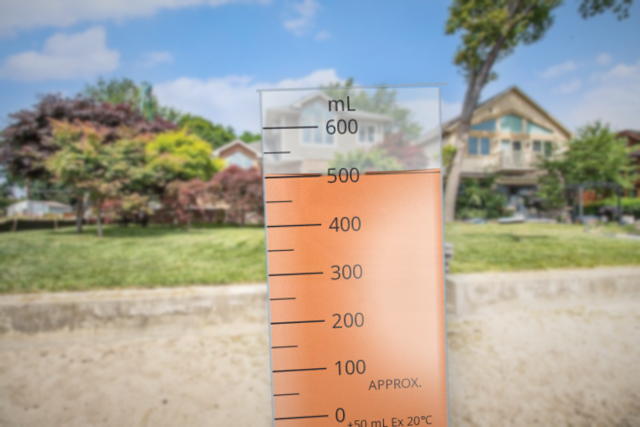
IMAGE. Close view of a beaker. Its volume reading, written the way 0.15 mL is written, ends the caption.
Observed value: 500 mL
